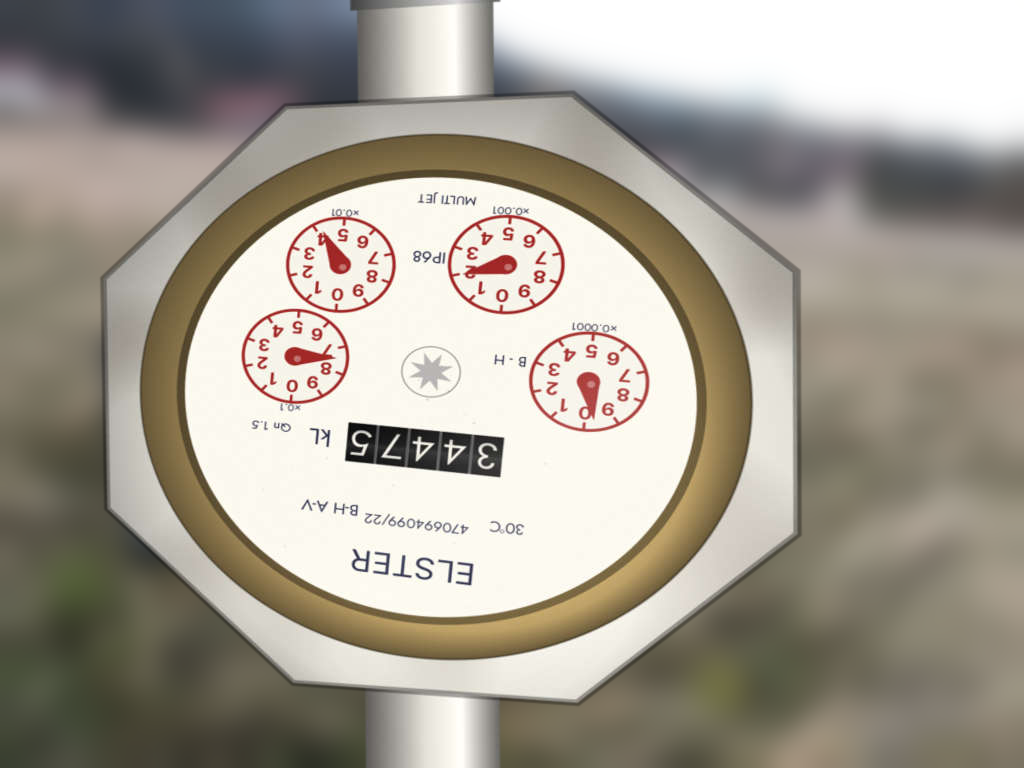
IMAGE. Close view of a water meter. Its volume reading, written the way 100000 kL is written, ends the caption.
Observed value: 34475.7419 kL
